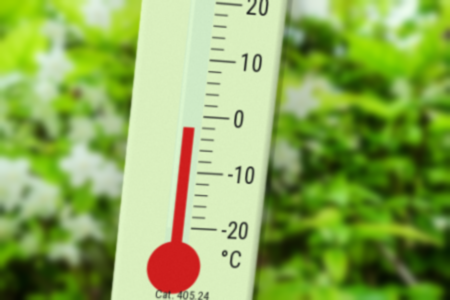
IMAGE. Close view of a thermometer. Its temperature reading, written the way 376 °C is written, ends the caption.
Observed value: -2 °C
